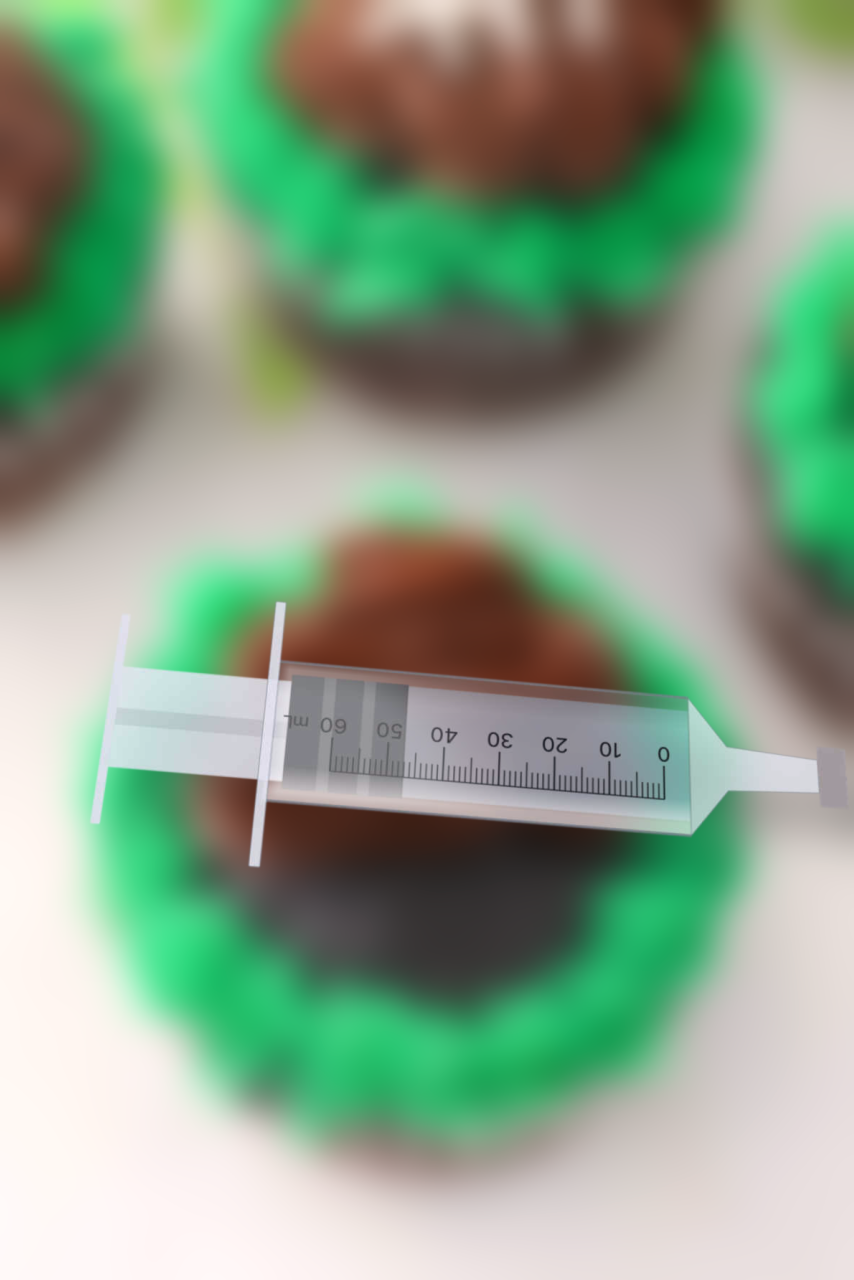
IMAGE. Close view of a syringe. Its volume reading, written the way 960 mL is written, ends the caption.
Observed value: 47 mL
